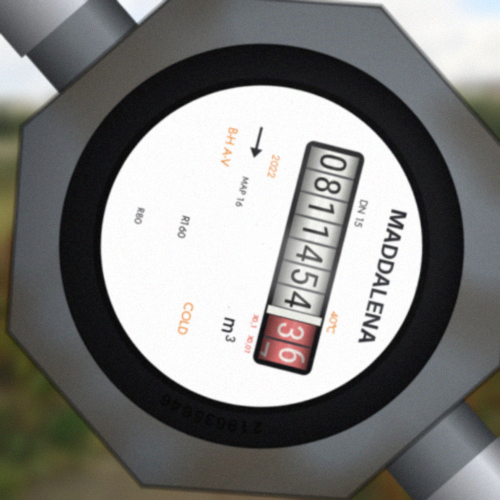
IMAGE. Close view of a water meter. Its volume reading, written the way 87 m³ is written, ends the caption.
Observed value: 811454.36 m³
